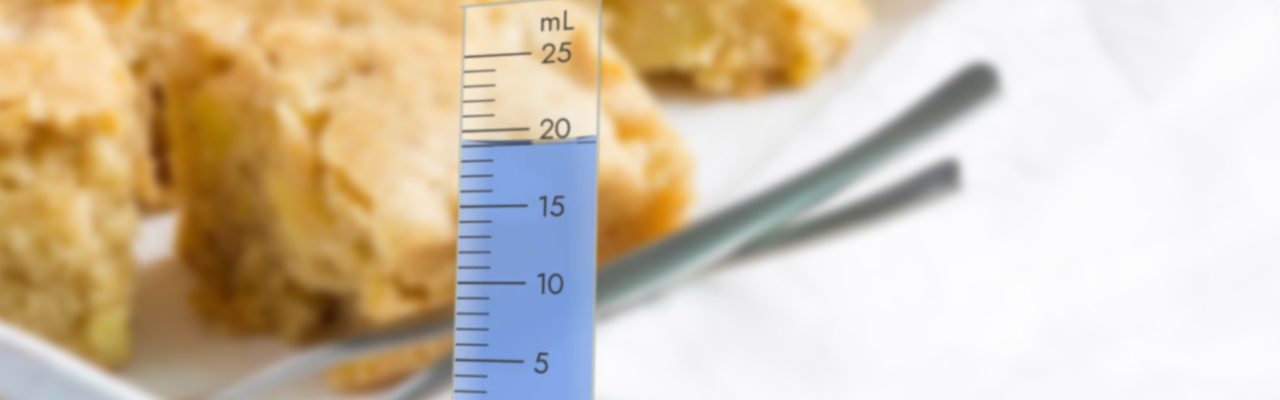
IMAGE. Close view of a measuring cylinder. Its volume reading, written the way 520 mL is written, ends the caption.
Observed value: 19 mL
